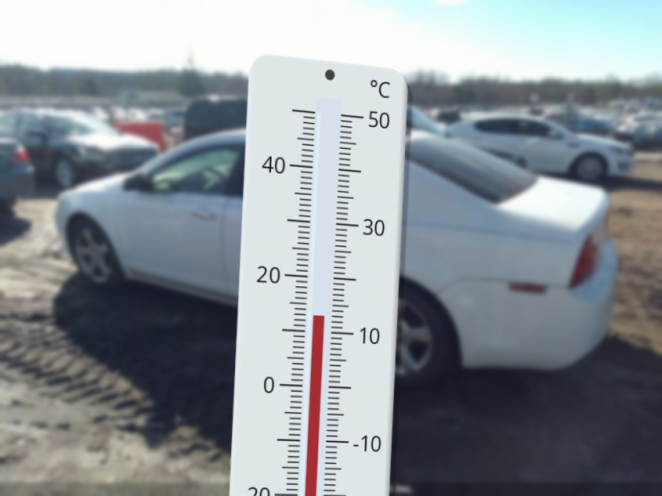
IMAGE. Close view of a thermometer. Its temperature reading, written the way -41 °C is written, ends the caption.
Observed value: 13 °C
